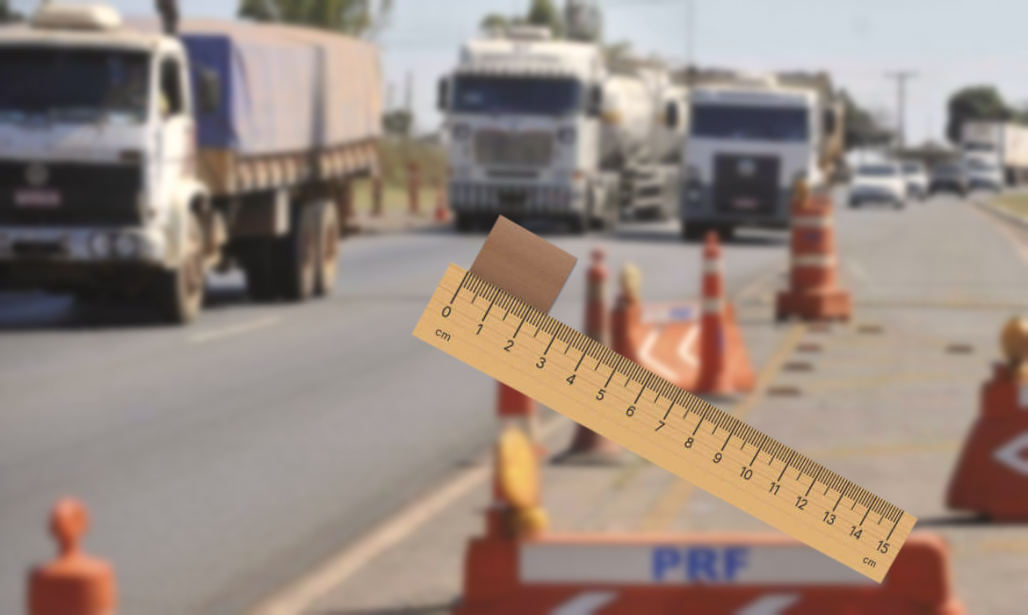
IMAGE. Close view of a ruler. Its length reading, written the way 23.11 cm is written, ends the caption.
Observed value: 2.5 cm
